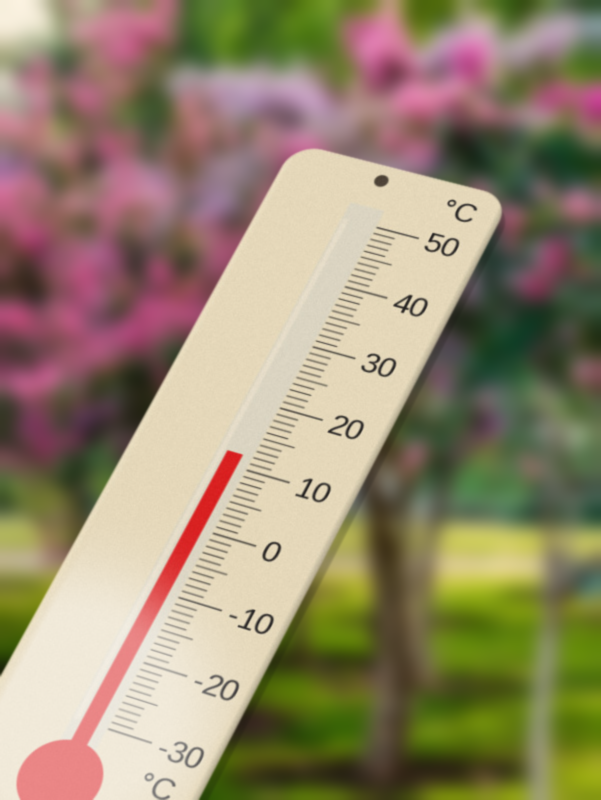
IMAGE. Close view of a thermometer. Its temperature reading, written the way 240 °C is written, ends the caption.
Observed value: 12 °C
